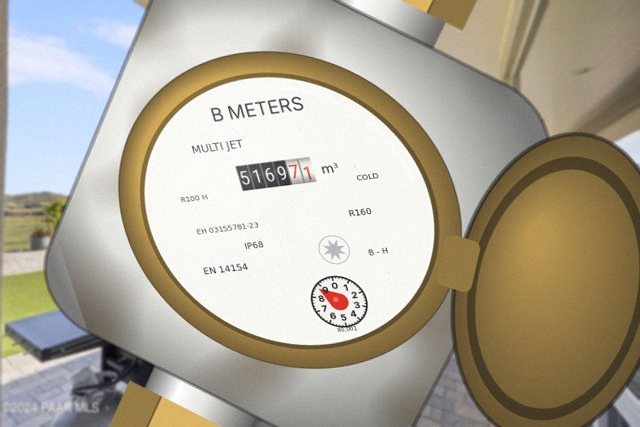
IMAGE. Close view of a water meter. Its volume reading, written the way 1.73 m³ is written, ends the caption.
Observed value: 5169.708 m³
